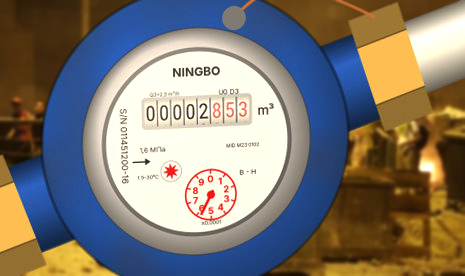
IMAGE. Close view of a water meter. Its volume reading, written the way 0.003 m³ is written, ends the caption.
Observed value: 2.8535 m³
